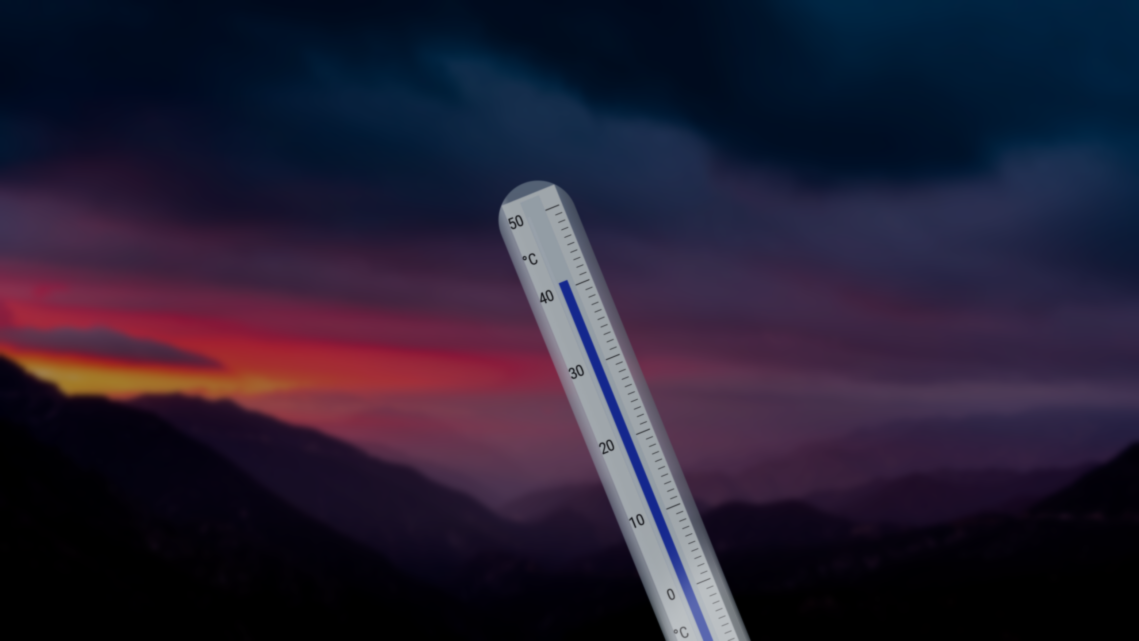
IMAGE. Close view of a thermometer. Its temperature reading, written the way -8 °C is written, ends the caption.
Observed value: 41 °C
